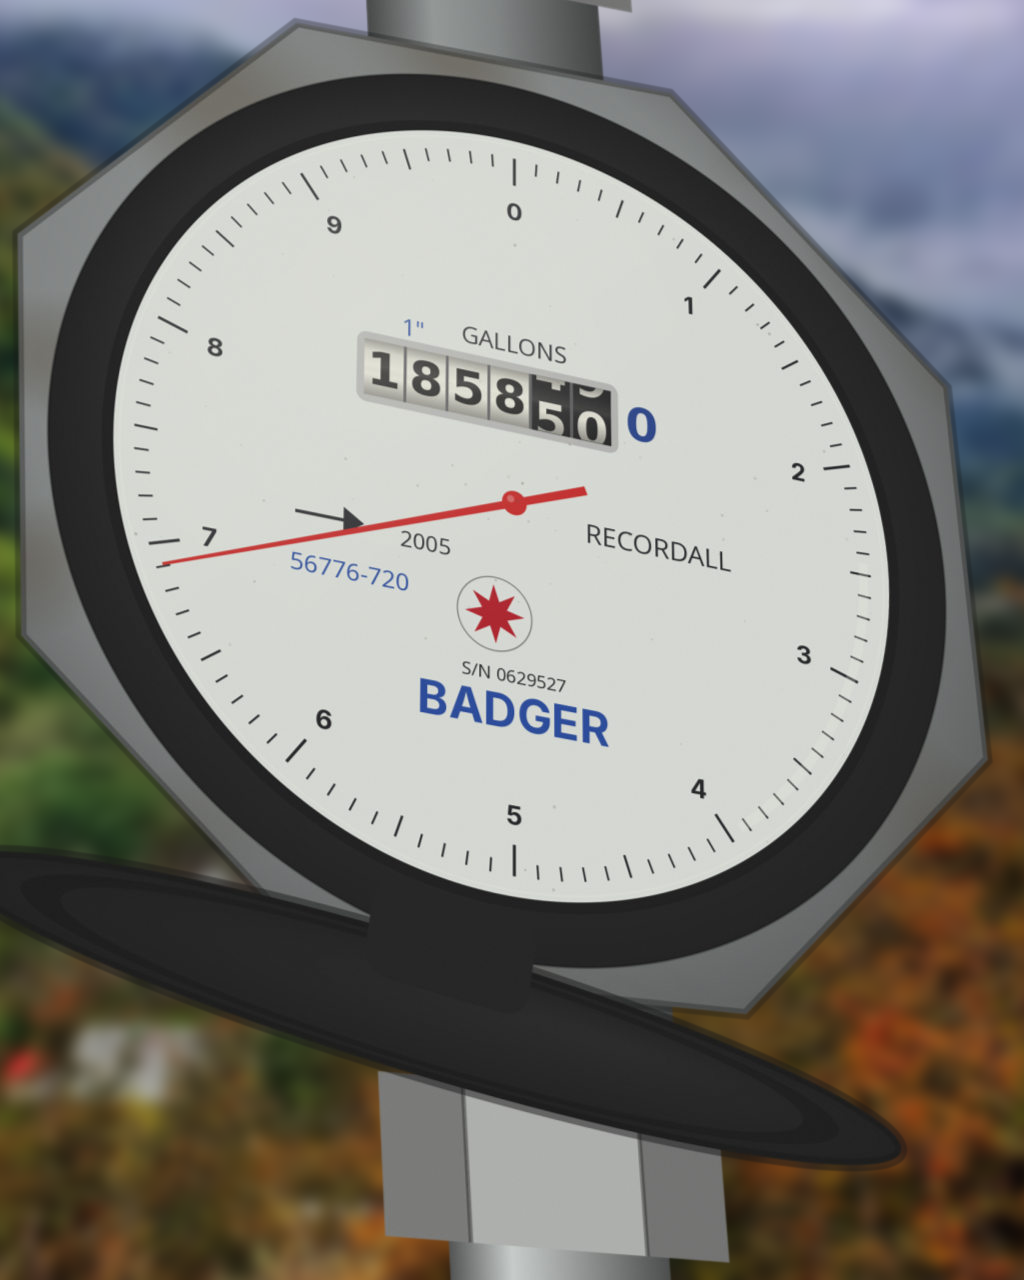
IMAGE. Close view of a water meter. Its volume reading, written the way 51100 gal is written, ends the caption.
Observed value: 1858496.9 gal
